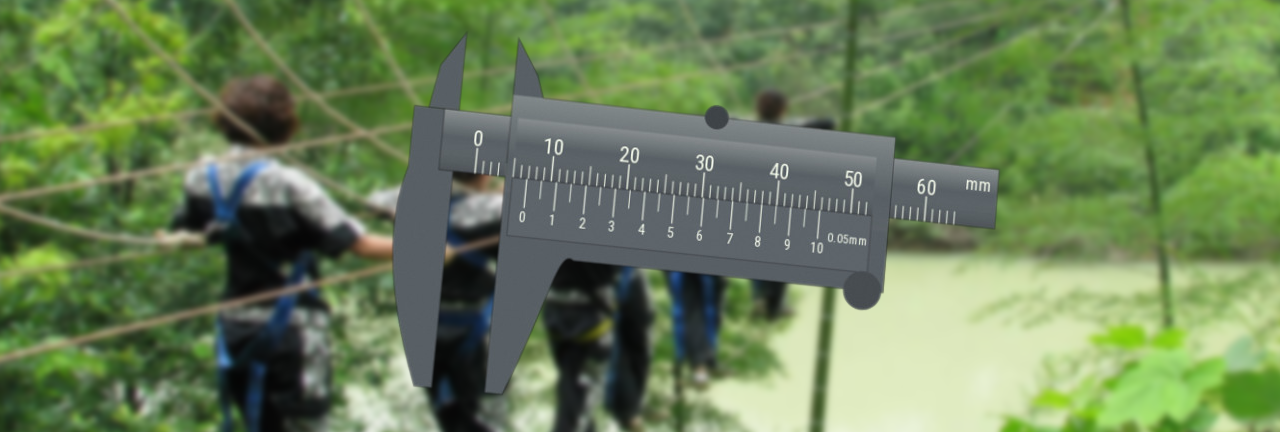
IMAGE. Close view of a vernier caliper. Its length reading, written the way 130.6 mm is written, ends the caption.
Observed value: 6.8 mm
